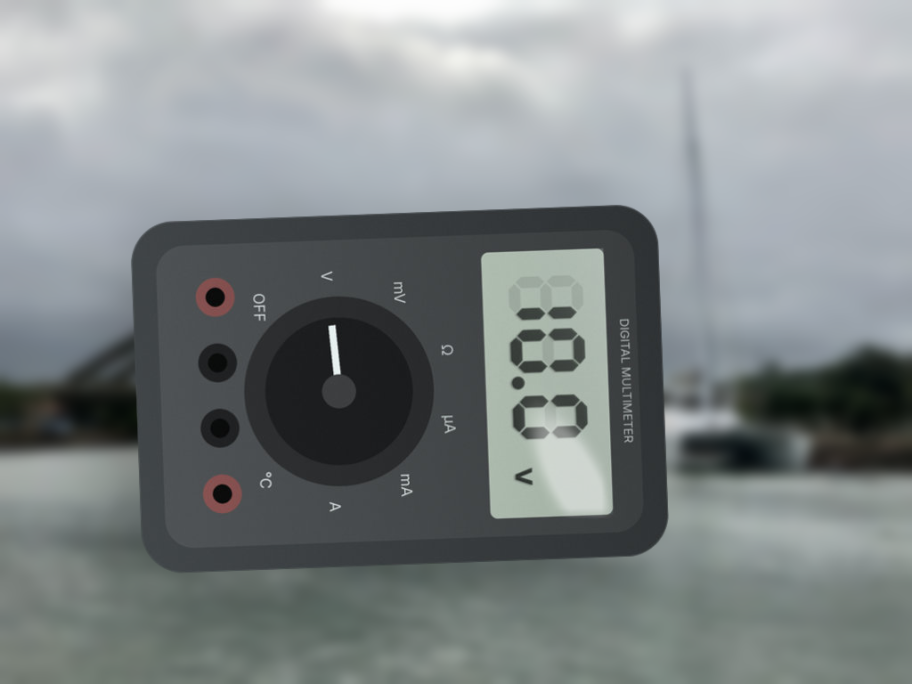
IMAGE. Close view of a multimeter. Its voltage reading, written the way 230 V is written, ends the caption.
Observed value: 10.0 V
